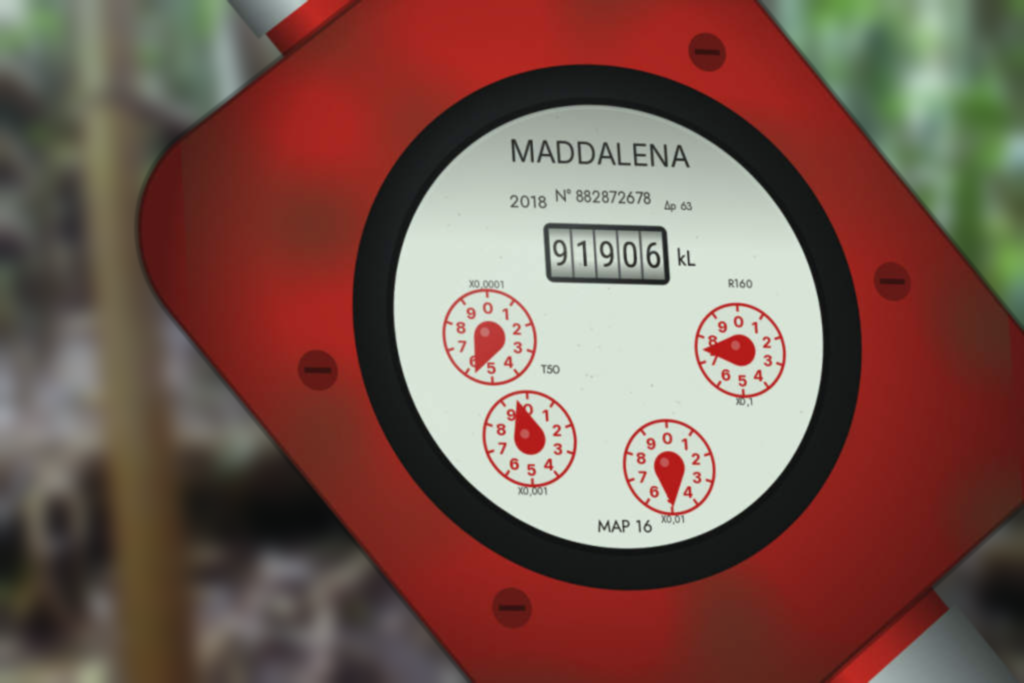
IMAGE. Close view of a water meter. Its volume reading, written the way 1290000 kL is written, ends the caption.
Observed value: 91906.7495 kL
